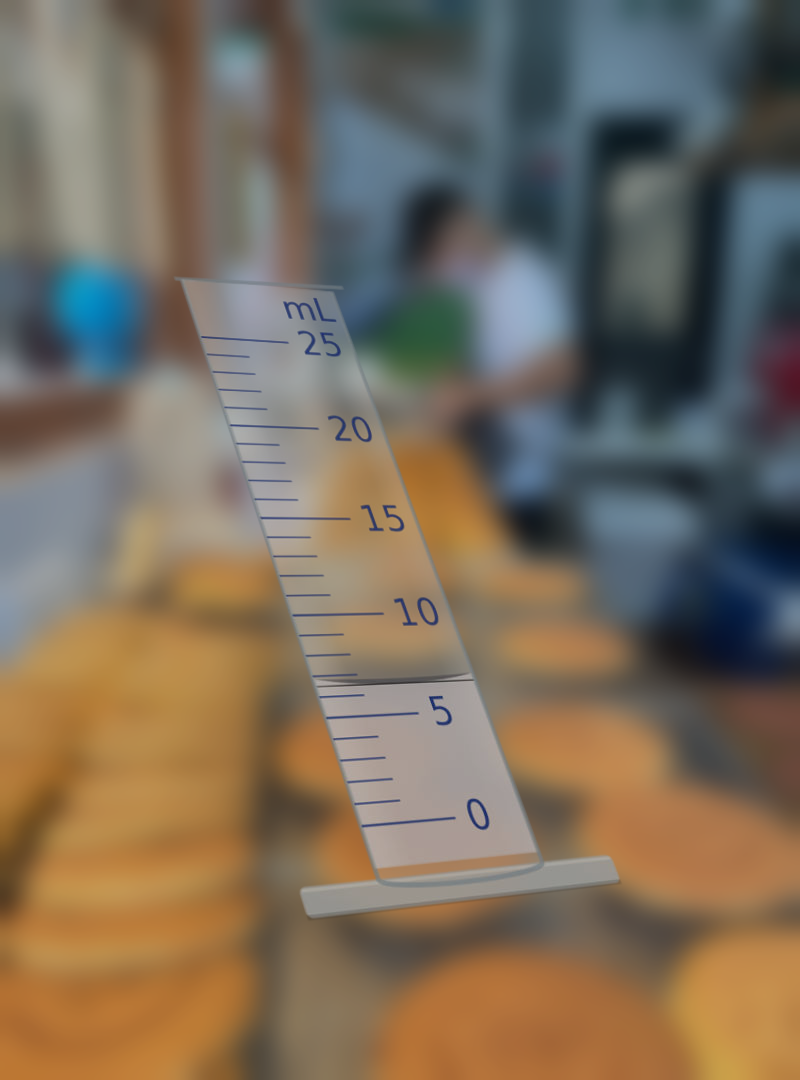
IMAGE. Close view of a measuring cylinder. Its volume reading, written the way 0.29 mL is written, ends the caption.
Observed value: 6.5 mL
